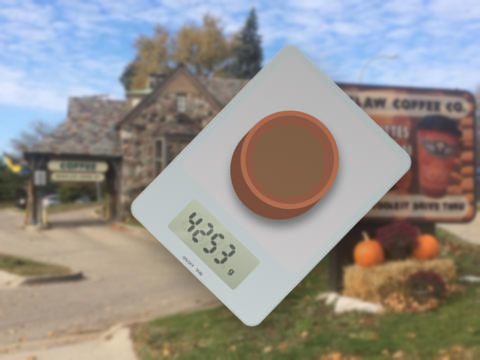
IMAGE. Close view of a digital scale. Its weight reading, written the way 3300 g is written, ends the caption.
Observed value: 4253 g
